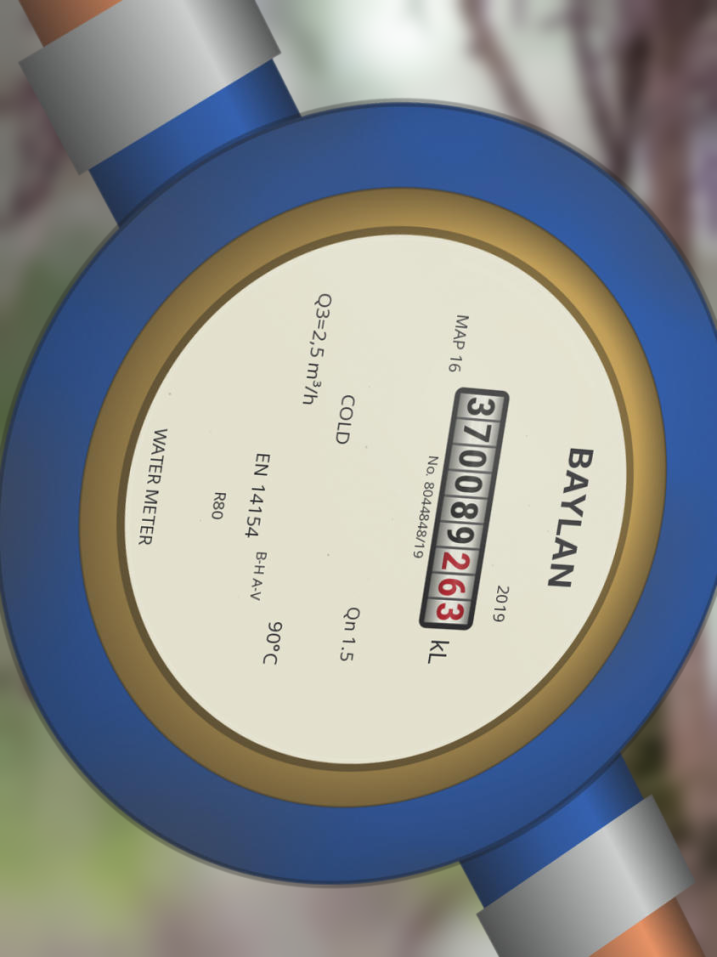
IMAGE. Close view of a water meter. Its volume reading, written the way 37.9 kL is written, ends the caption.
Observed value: 370089.263 kL
